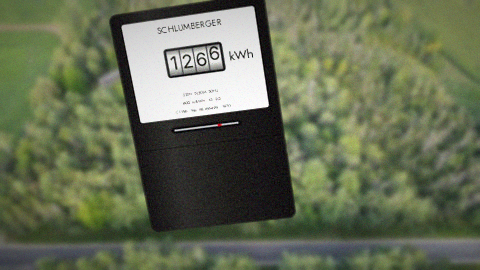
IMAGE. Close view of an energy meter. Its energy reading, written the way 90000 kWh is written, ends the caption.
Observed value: 1266 kWh
